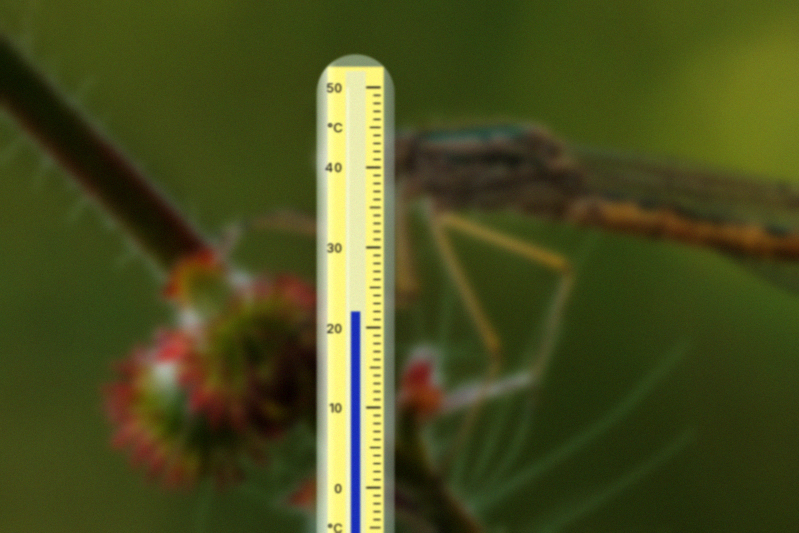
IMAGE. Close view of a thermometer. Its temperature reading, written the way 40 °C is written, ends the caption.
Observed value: 22 °C
